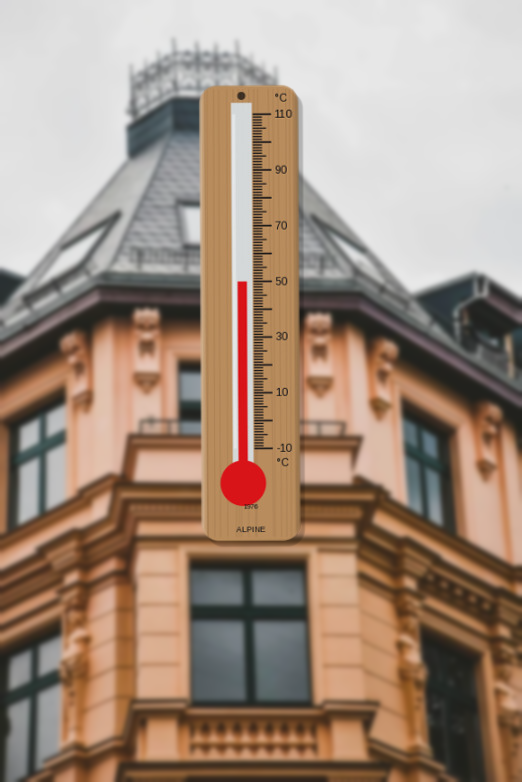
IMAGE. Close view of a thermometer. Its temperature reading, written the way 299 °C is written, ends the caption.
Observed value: 50 °C
